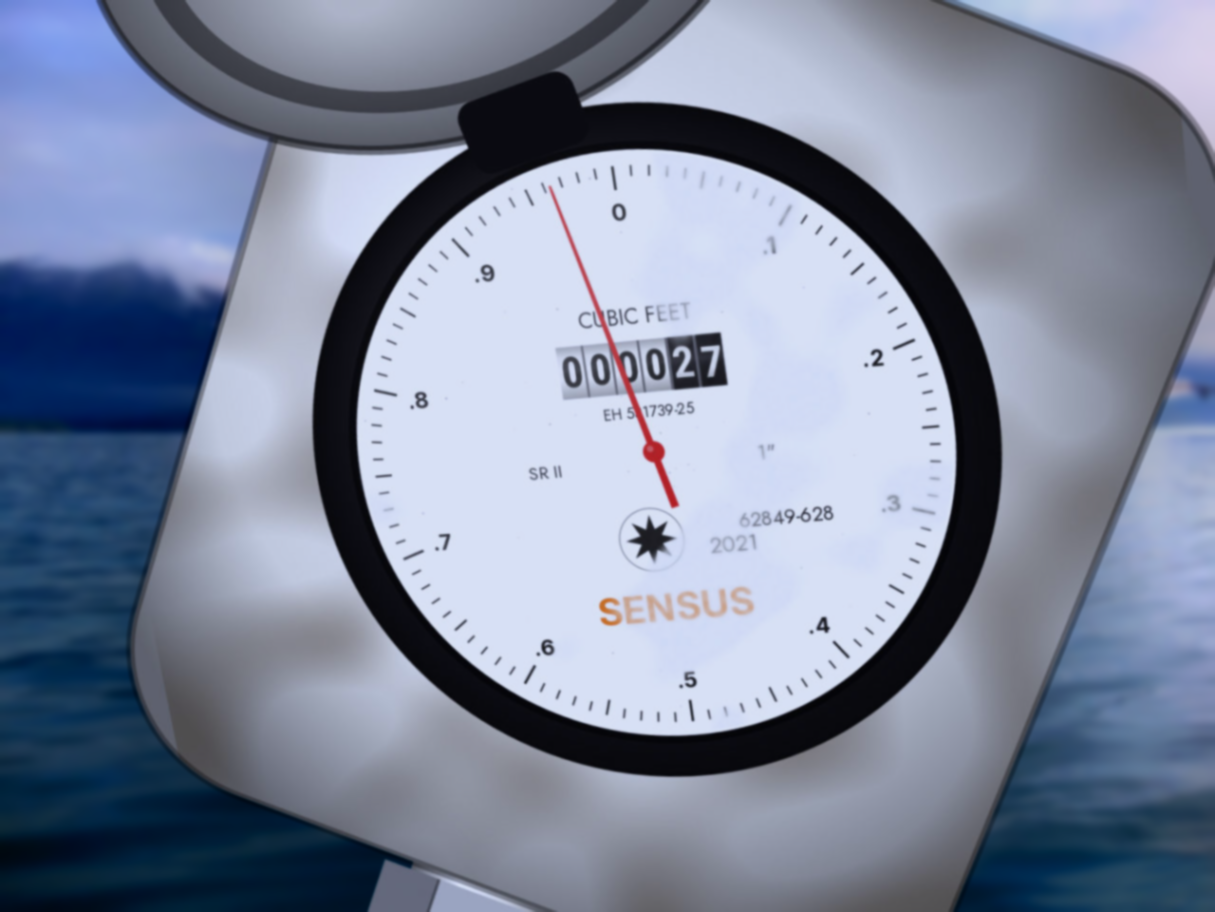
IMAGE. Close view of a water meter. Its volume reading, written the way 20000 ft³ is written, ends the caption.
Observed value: 26.96 ft³
